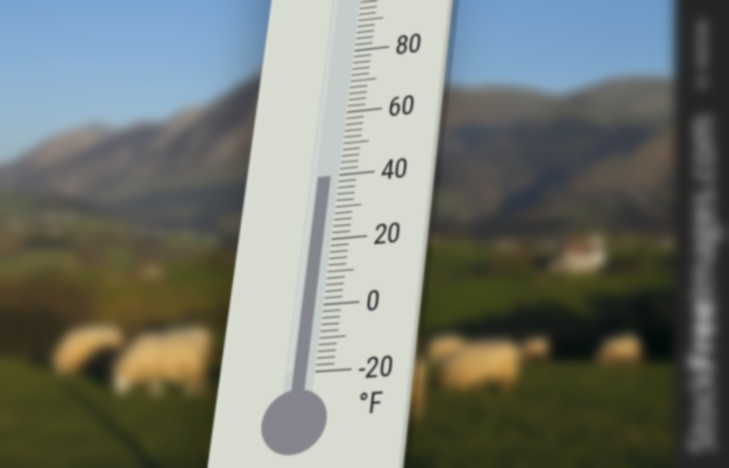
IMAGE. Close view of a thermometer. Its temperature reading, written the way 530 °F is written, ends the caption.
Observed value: 40 °F
